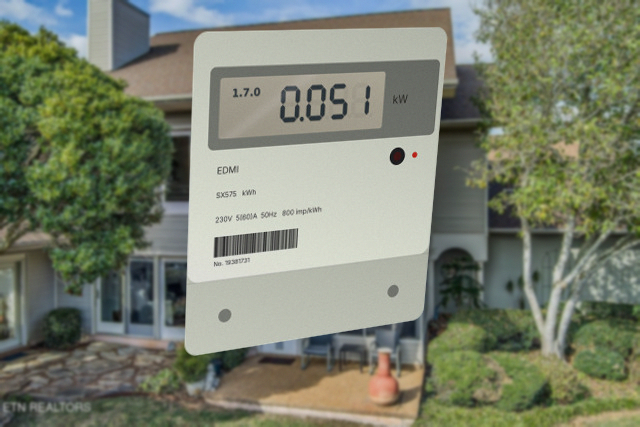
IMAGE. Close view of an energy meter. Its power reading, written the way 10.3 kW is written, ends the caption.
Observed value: 0.051 kW
